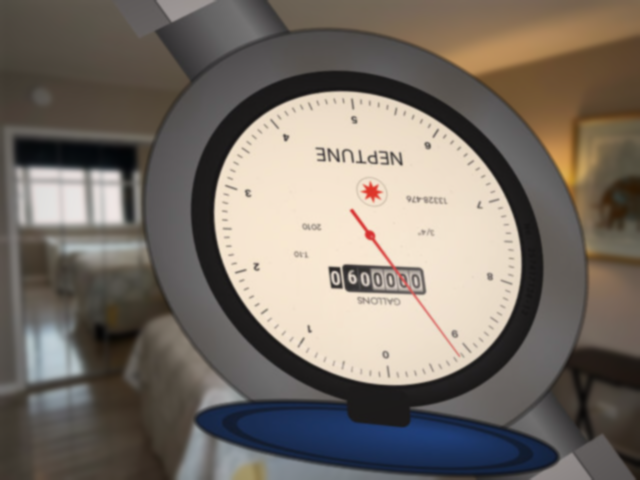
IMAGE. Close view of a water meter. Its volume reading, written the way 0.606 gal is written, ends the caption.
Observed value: 89.1 gal
